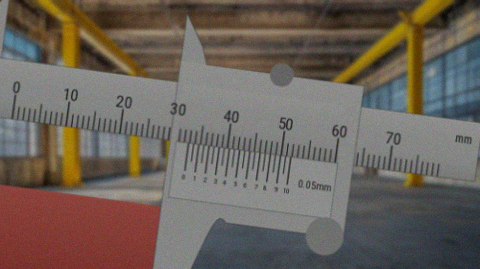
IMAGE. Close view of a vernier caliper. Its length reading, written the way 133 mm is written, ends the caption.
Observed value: 32.8 mm
